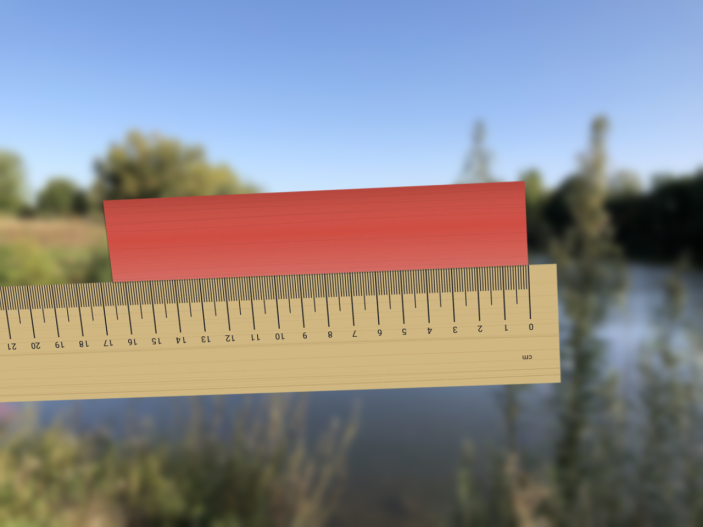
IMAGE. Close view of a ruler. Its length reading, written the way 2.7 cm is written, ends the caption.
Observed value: 16.5 cm
